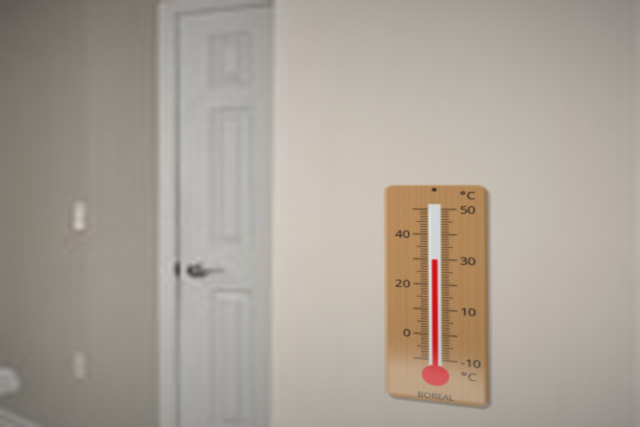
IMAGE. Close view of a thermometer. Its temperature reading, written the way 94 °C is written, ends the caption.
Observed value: 30 °C
